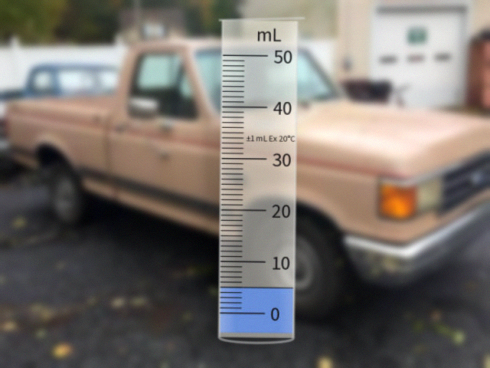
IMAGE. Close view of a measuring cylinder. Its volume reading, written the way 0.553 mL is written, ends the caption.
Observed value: 5 mL
